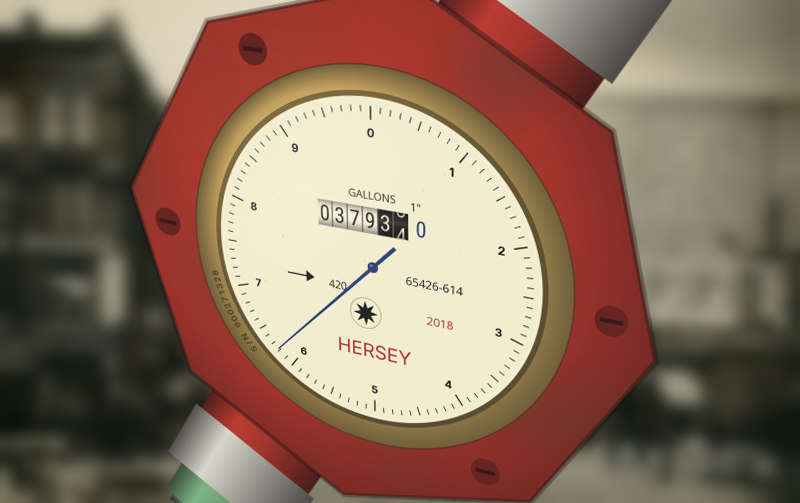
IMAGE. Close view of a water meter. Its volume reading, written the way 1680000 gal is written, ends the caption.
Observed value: 379336.2 gal
